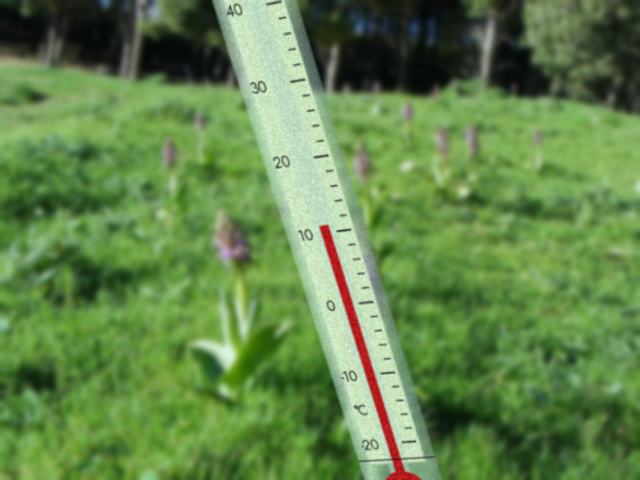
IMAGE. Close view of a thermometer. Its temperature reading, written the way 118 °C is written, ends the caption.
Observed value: 11 °C
